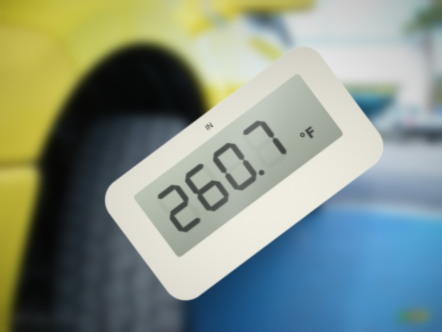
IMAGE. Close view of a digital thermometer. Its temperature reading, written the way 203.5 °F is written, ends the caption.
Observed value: 260.7 °F
